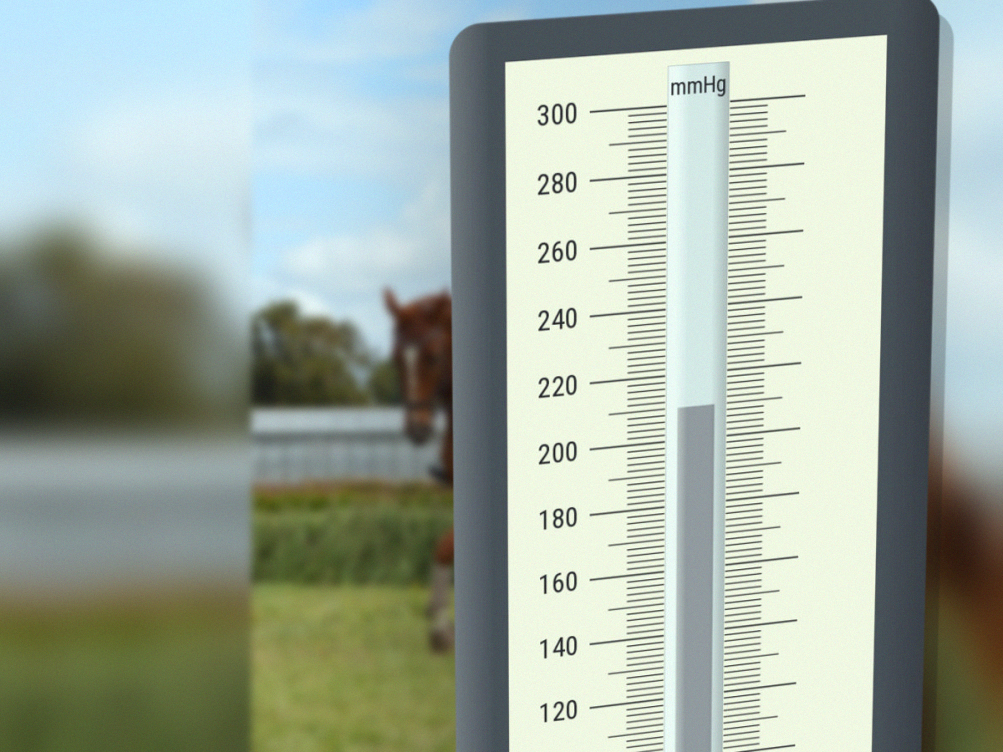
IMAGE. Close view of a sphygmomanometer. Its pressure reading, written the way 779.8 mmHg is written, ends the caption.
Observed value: 210 mmHg
